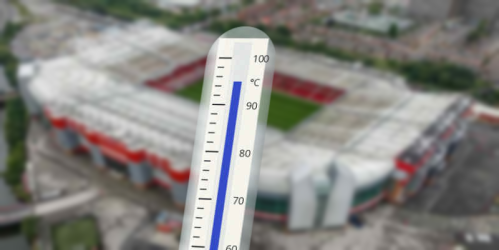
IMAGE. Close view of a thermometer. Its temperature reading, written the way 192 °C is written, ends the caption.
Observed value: 95 °C
